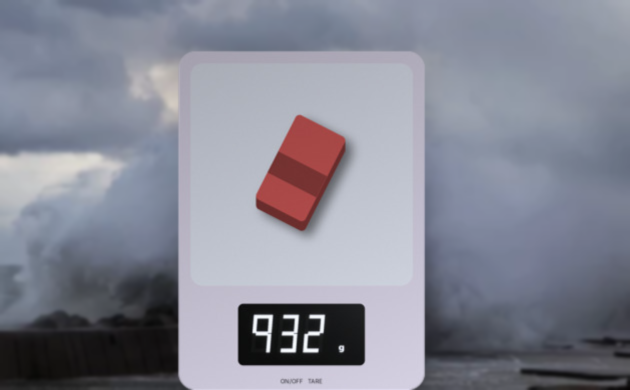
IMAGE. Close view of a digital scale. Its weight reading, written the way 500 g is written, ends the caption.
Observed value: 932 g
